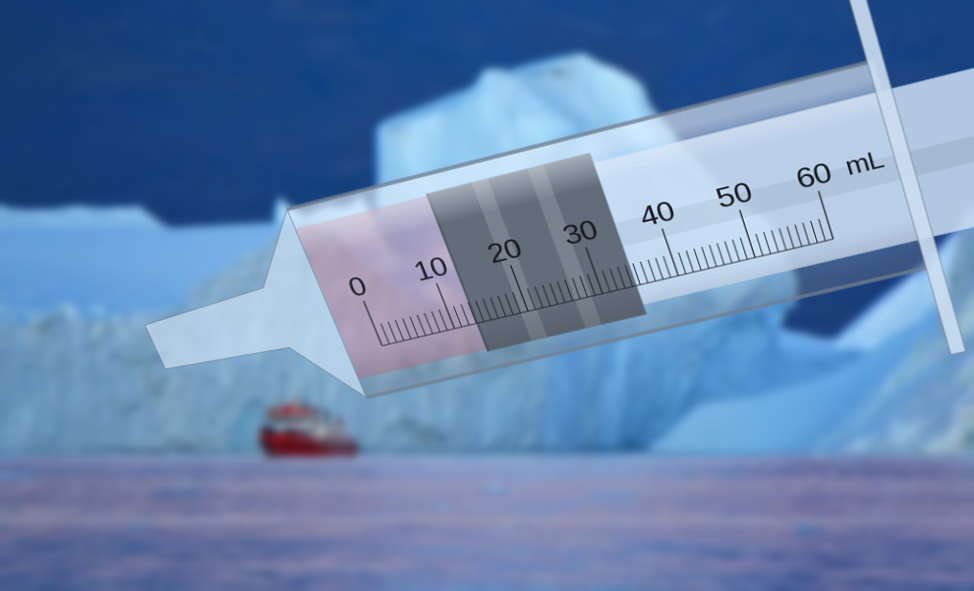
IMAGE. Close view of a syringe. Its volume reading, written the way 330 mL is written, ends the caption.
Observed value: 13 mL
